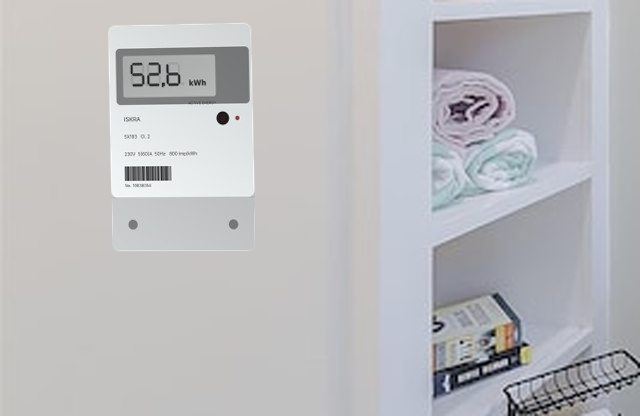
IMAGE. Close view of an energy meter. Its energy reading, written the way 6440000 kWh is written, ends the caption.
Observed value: 52.6 kWh
